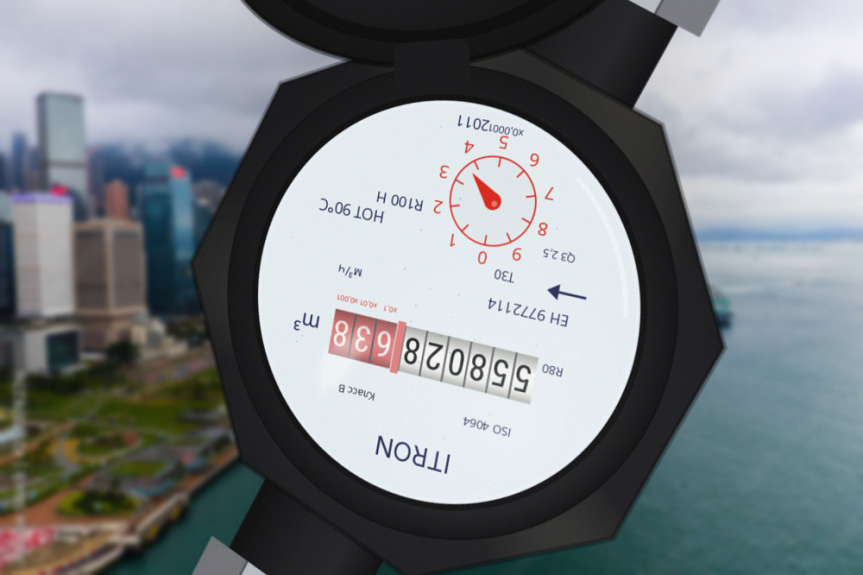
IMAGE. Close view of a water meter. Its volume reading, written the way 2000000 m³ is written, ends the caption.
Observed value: 558028.6383 m³
